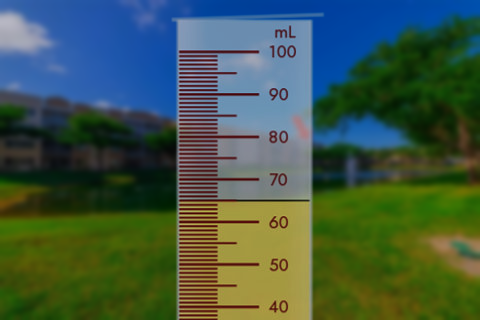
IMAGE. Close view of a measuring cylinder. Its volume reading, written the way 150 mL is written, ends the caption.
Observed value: 65 mL
